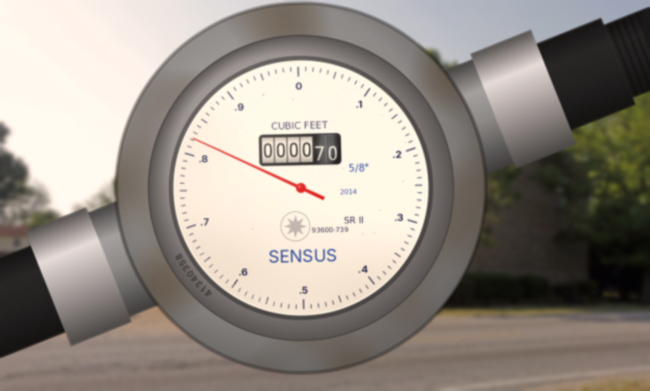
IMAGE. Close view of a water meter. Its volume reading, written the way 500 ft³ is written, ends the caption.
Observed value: 69.82 ft³
